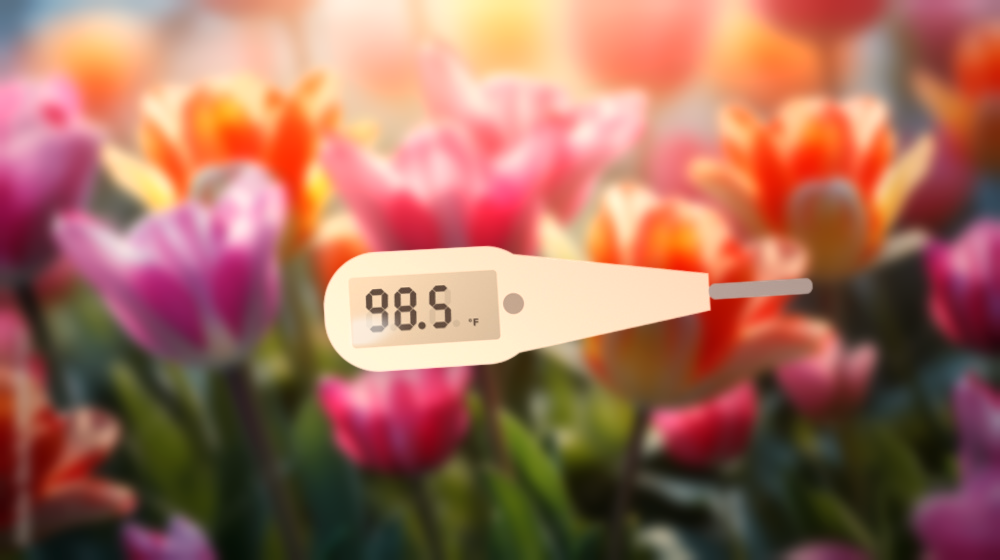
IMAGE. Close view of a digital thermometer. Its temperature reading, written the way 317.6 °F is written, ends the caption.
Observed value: 98.5 °F
